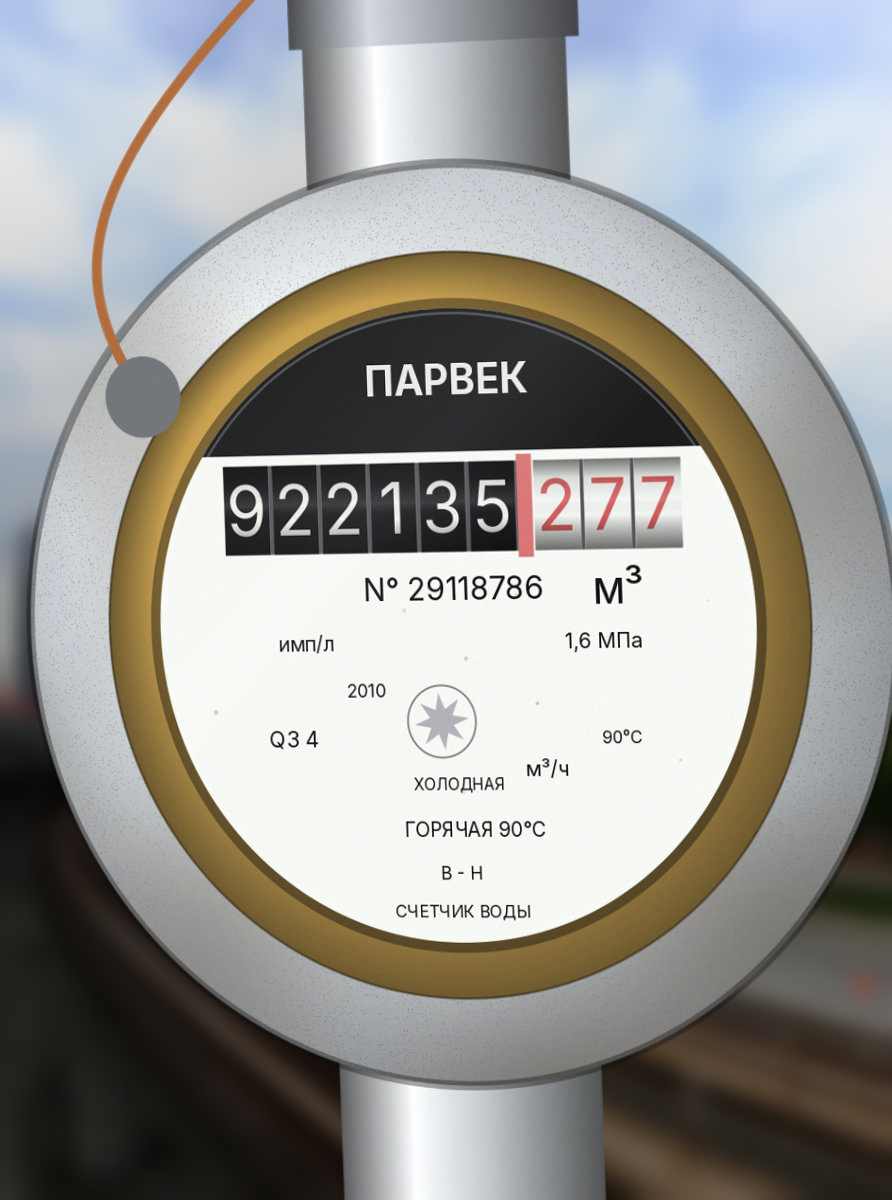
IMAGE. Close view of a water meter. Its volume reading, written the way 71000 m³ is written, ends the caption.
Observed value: 922135.277 m³
